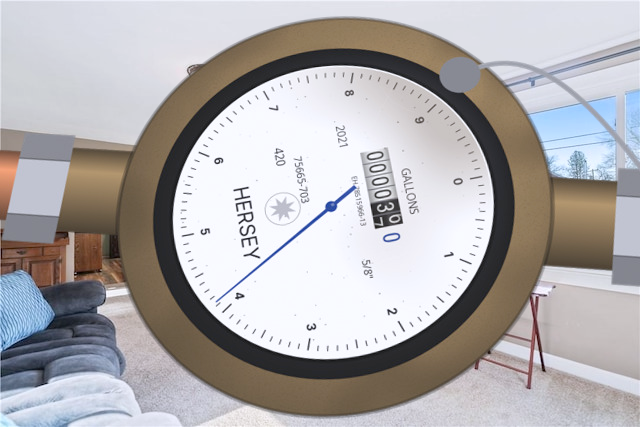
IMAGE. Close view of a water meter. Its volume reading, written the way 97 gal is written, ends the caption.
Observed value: 364.1 gal
